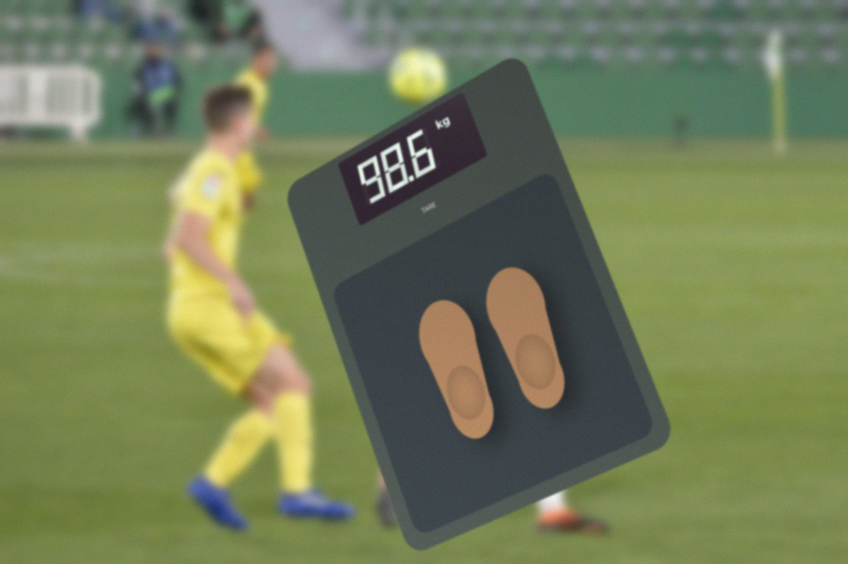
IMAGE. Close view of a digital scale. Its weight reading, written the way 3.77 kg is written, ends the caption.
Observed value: 98.6 kg
